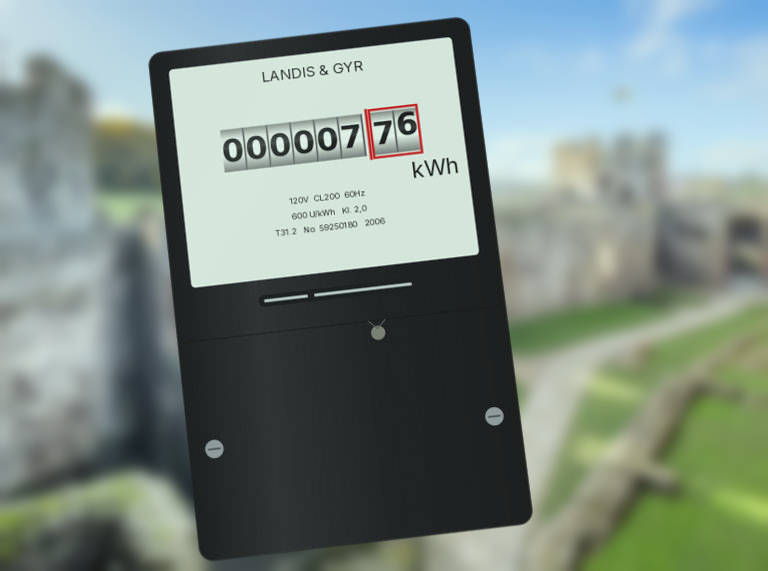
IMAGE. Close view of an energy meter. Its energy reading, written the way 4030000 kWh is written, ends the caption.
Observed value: 7.76 kWh
